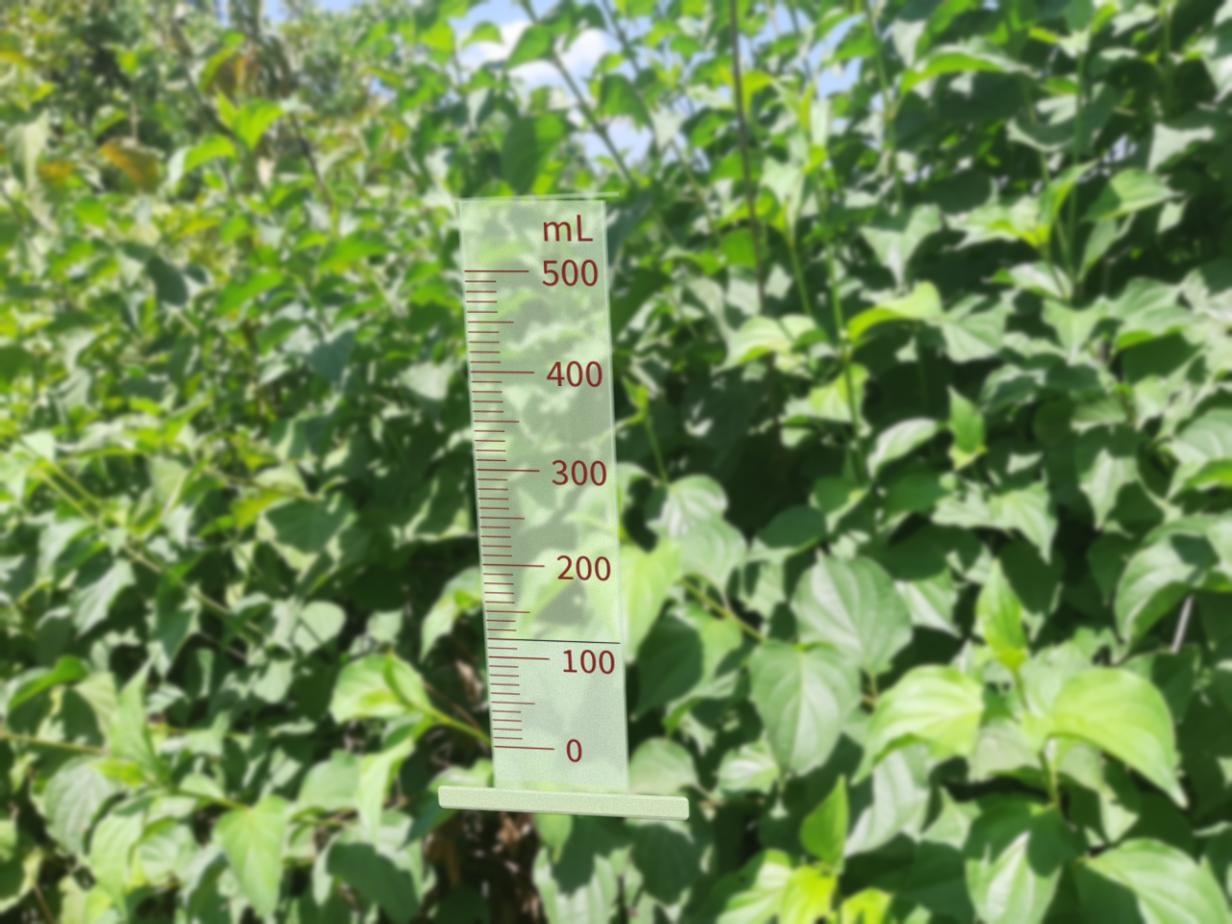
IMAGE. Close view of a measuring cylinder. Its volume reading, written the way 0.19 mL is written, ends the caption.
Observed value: 120 mL
